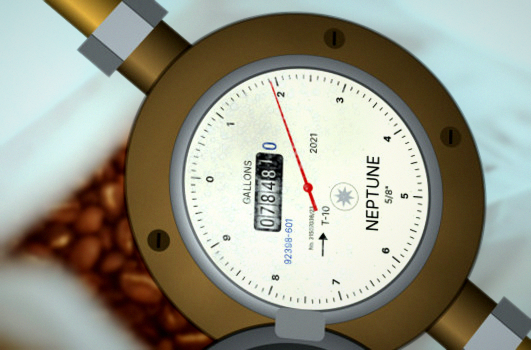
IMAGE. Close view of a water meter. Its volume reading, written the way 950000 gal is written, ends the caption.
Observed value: 784811.9 gal
